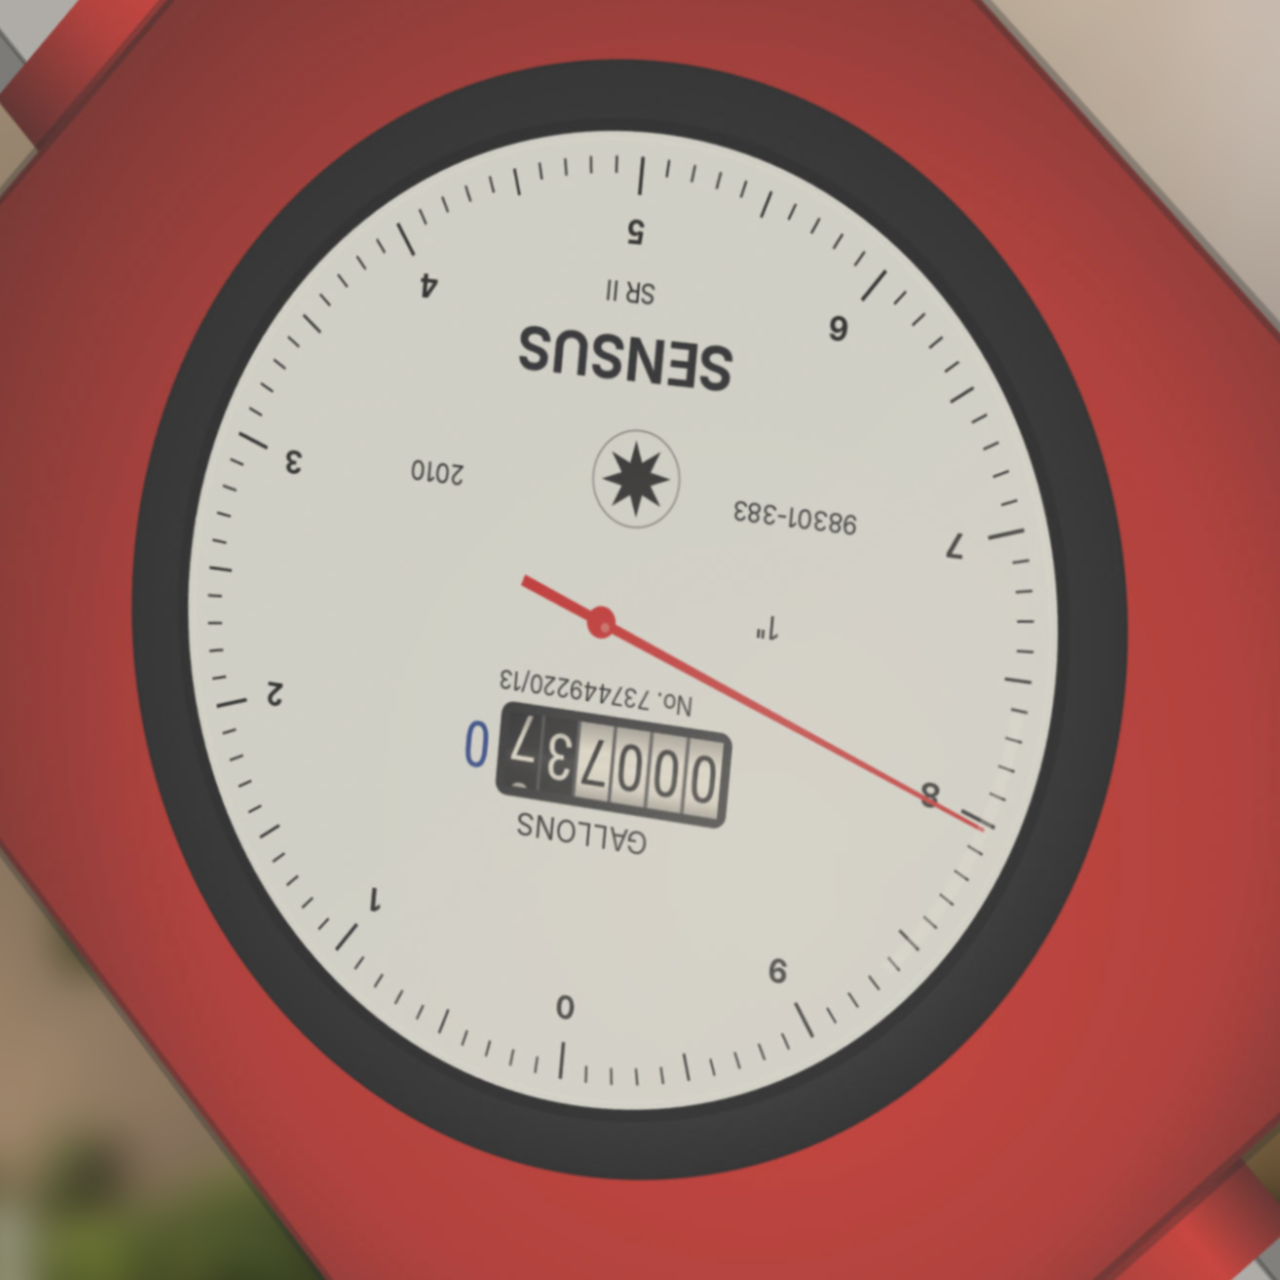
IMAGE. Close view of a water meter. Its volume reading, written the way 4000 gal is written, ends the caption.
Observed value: 7368.0 gal
